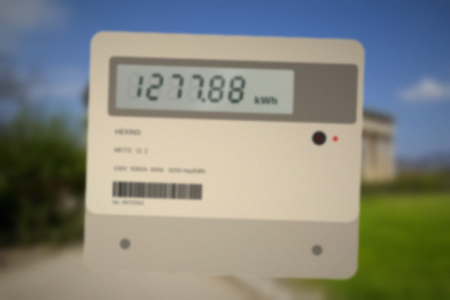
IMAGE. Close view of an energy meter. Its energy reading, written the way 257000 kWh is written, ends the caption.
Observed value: 1277.88 kWh
